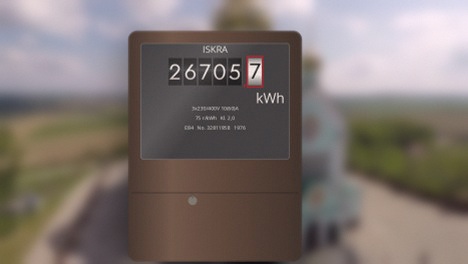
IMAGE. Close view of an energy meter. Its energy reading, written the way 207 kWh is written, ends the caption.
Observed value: 26705.7 kWh
